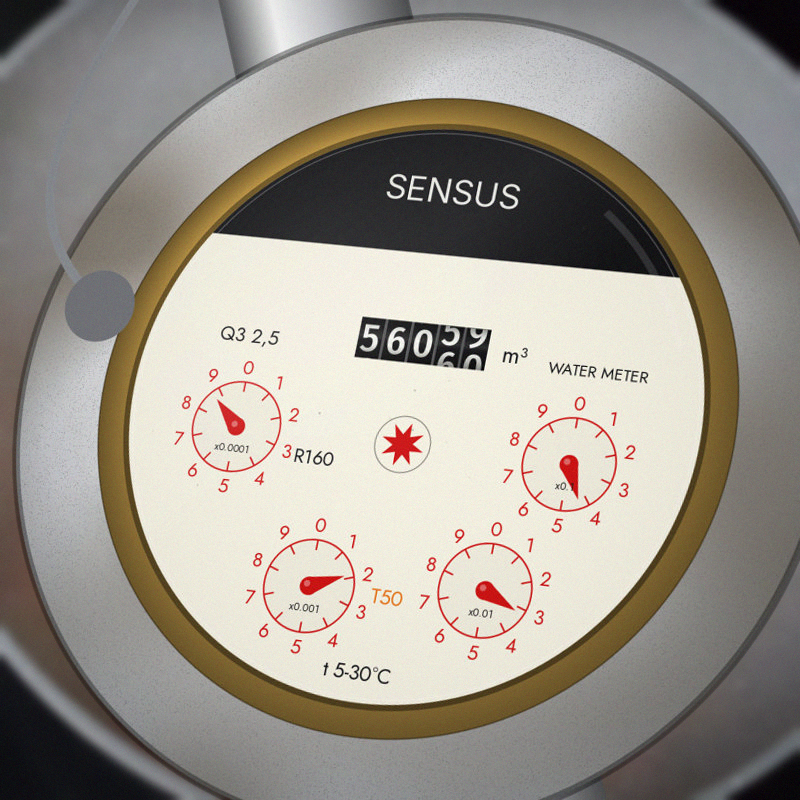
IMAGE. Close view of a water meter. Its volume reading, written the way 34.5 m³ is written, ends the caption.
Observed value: 56059.4318 m³
